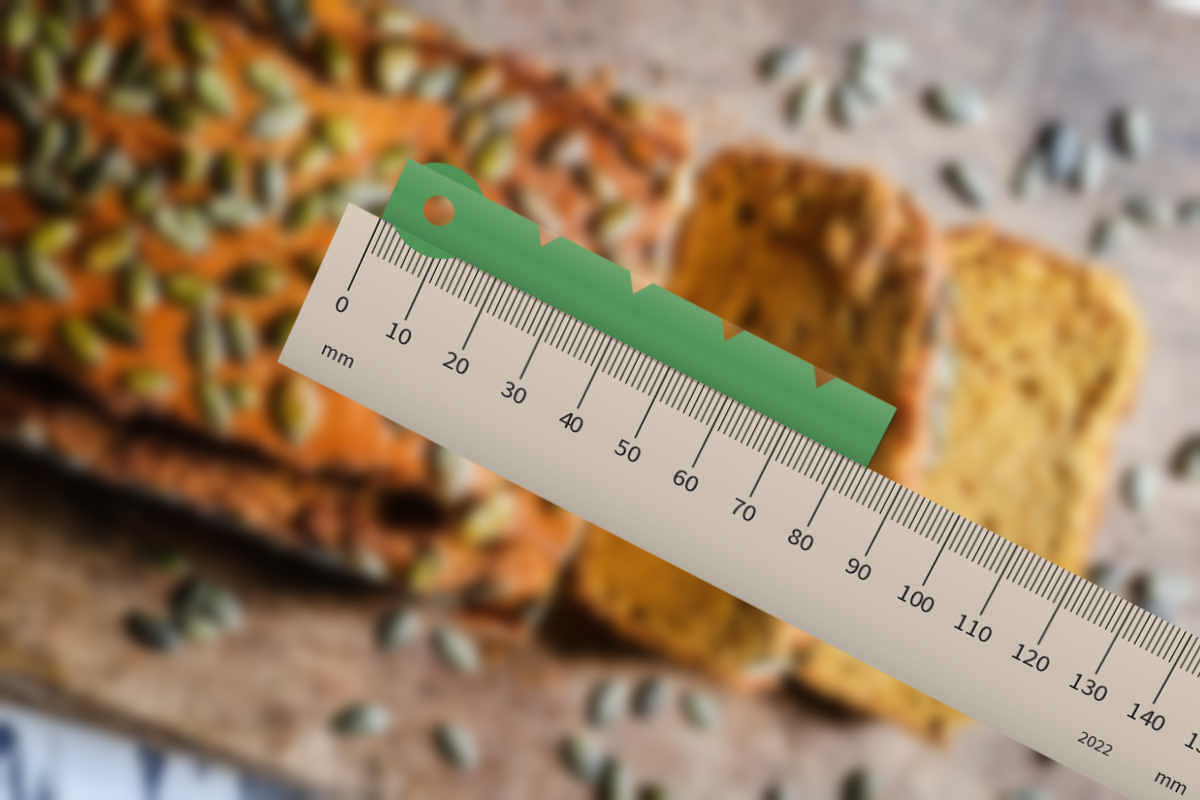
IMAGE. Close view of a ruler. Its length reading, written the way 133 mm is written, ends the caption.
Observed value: 84 mm
